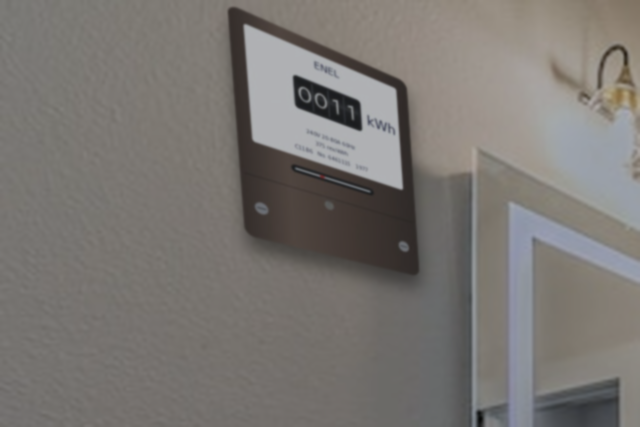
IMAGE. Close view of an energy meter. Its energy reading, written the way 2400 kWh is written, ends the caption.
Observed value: 11 kWh
